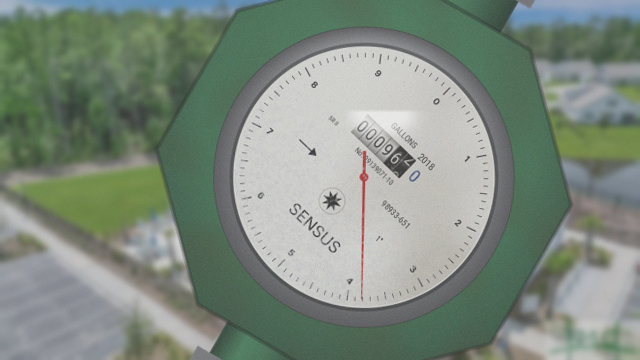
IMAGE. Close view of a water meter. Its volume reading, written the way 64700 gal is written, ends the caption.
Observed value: 9623.8 gal
